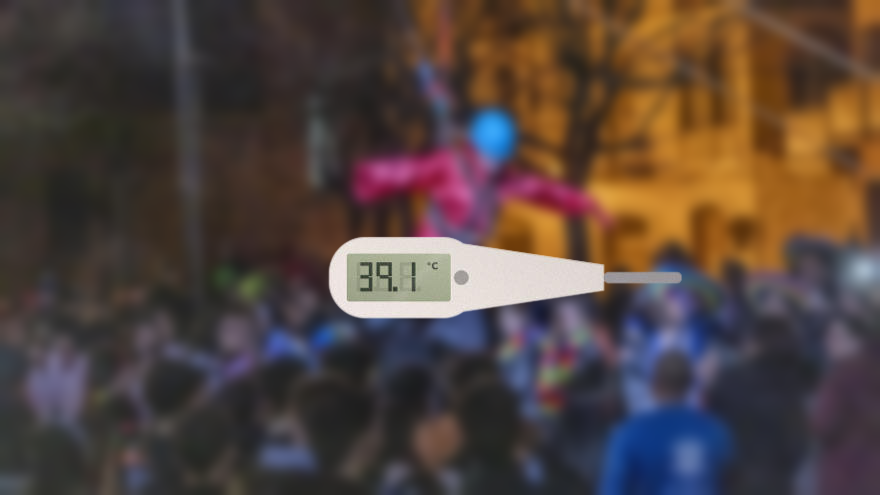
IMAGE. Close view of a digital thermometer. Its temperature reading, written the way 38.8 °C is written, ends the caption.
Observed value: 39.1 °C
